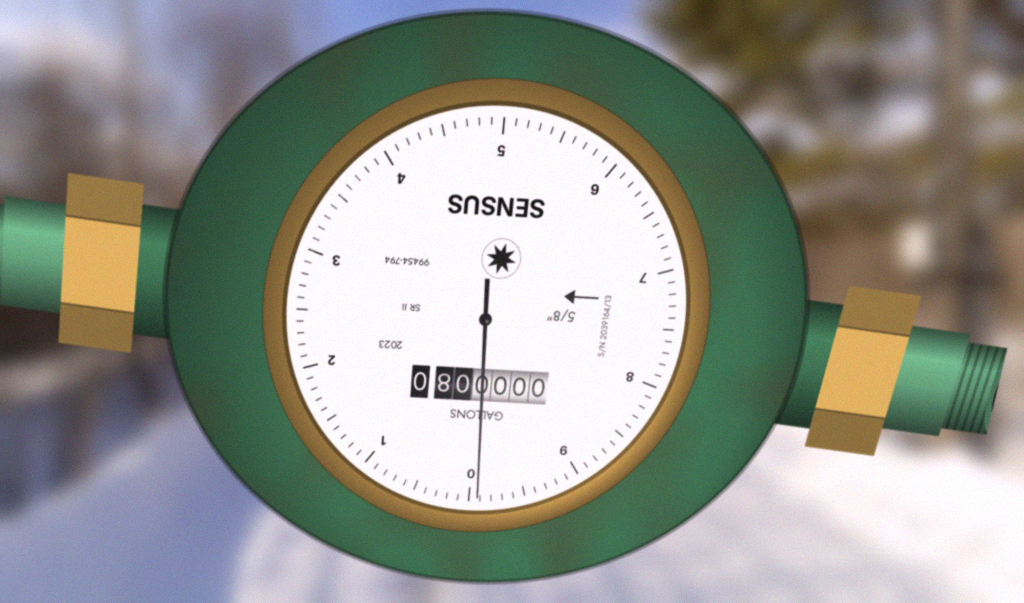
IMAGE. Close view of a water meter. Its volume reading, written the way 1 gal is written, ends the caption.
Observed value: 79.9 gal
